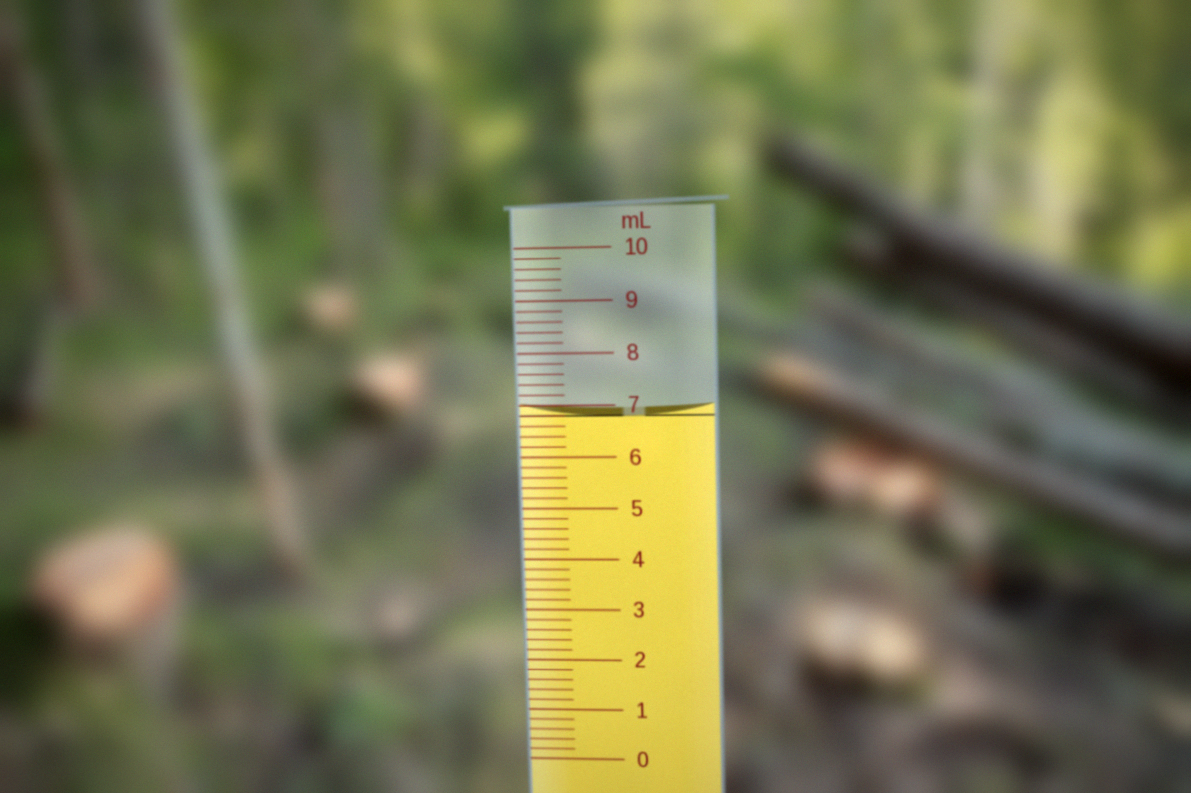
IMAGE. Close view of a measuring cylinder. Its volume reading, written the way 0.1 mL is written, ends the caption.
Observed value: 6.8 mL
